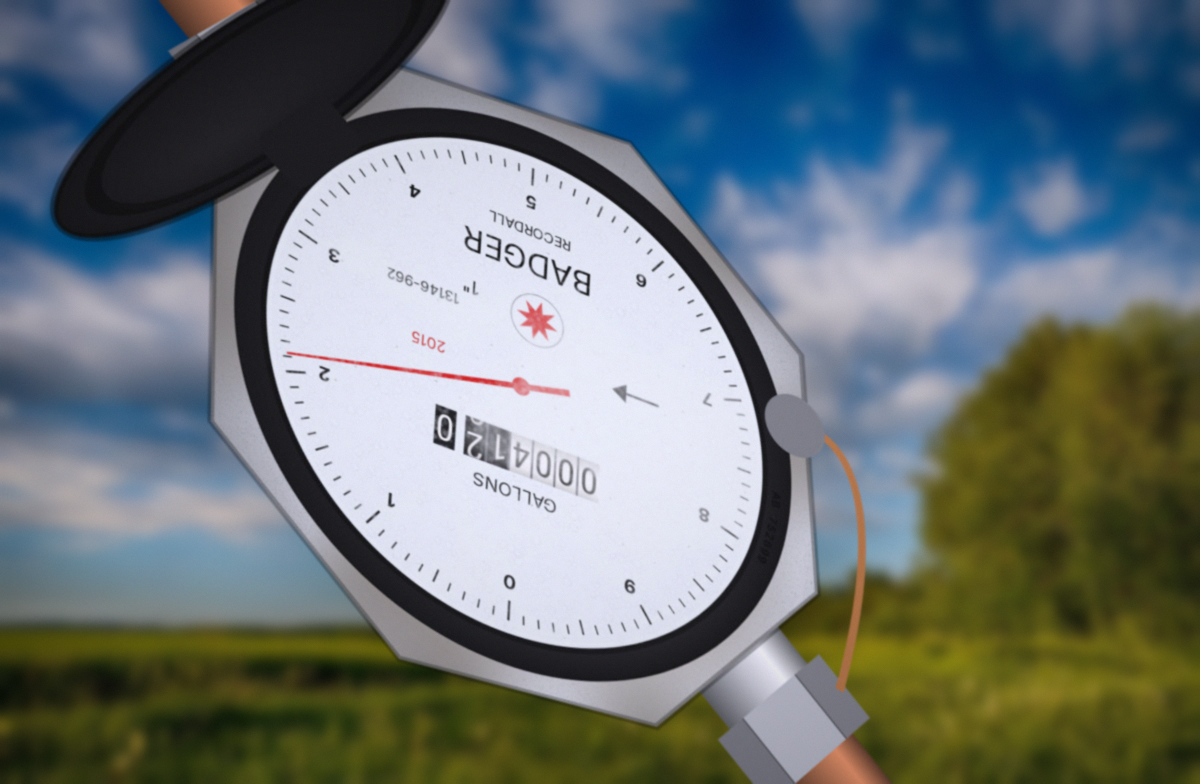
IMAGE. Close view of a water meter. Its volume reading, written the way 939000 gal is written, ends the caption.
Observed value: 4122.1 gal
